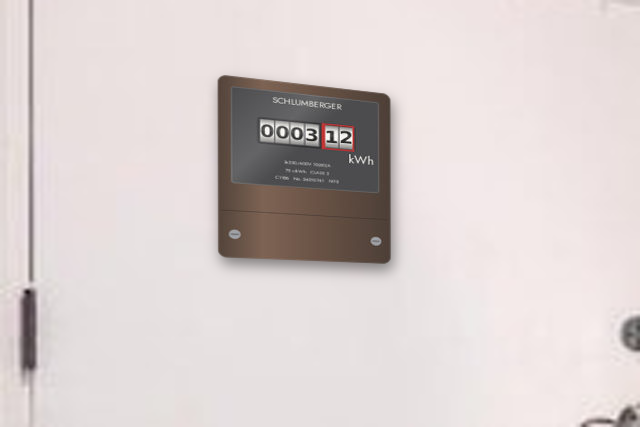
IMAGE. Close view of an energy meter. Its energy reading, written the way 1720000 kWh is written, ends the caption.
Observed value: 3.12 kWh
